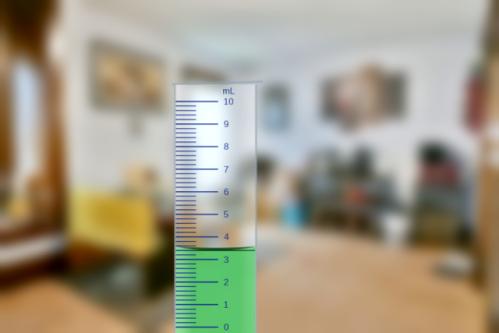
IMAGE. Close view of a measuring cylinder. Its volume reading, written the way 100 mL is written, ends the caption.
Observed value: 3.4 mL
